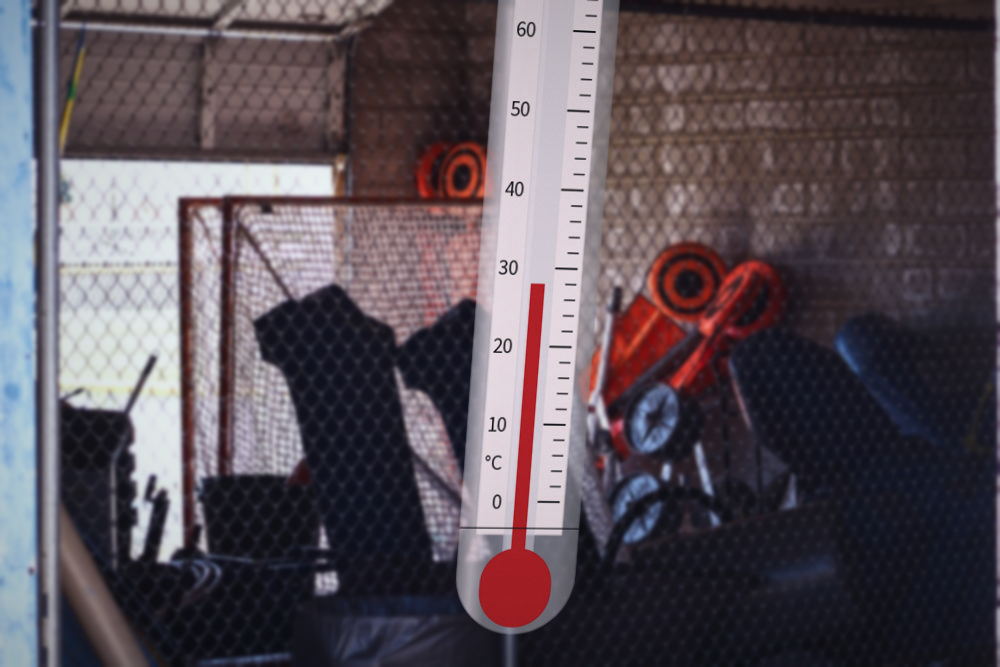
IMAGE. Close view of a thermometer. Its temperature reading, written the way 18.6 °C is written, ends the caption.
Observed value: 28 °C
